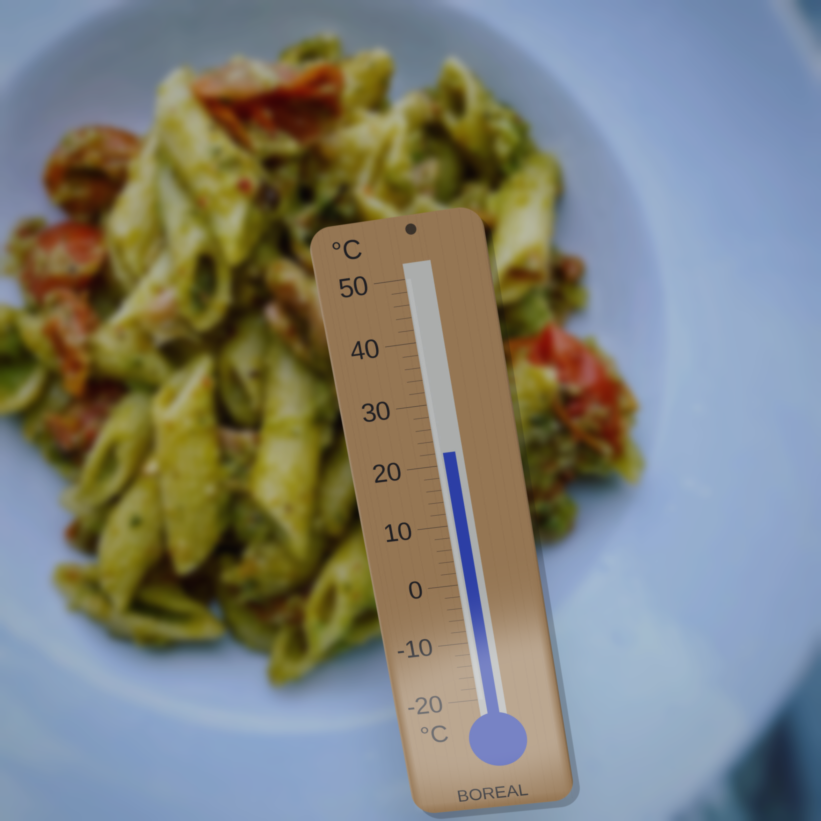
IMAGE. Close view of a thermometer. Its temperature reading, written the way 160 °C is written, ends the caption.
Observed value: 22 °C
